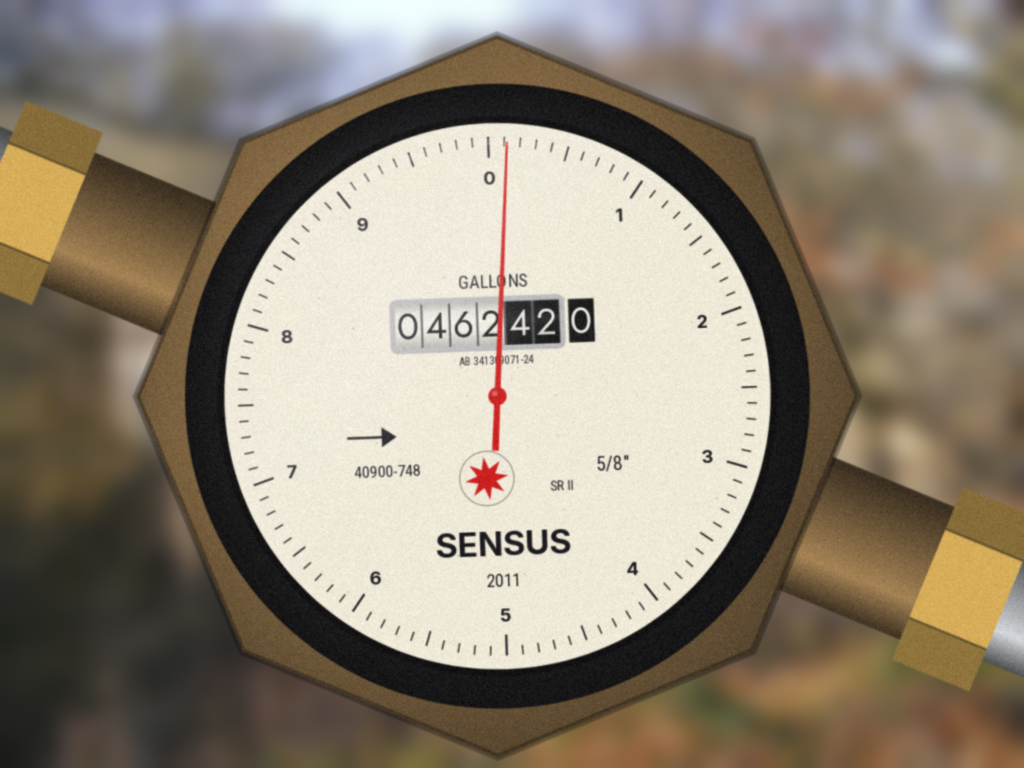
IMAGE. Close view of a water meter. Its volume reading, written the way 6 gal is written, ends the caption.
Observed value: 462420.1 gal
